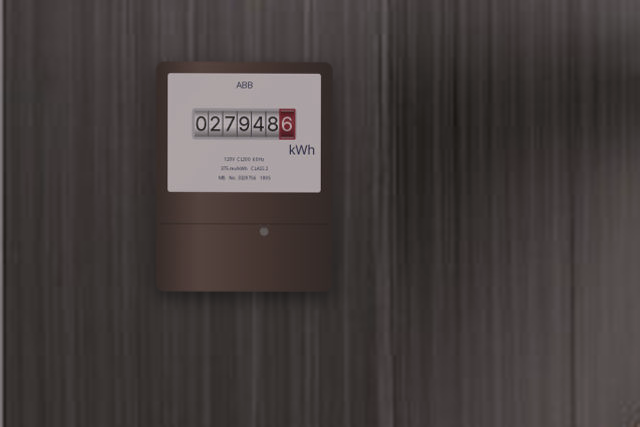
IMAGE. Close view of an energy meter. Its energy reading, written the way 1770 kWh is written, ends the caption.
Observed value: 27948.6 kWh
